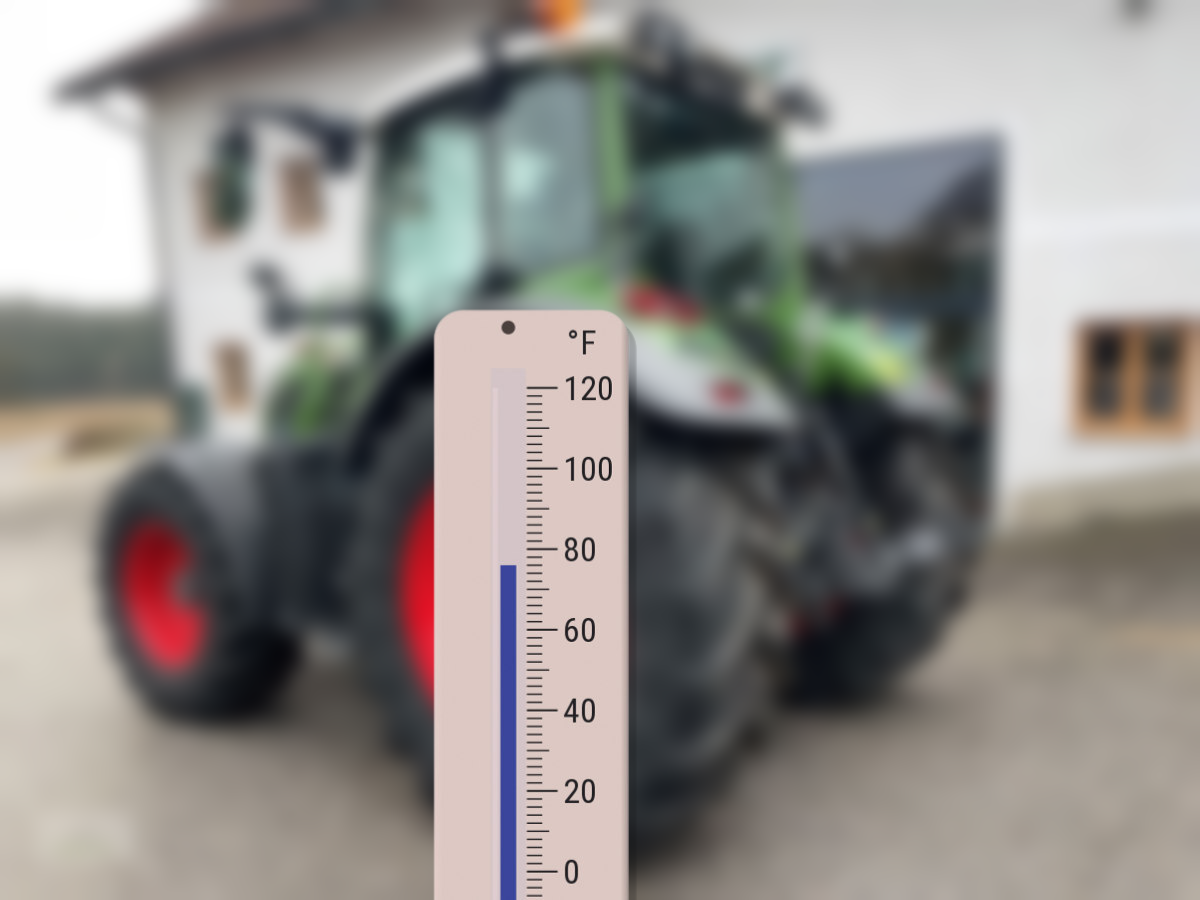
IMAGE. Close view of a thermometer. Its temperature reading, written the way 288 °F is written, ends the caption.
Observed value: 76 °F
